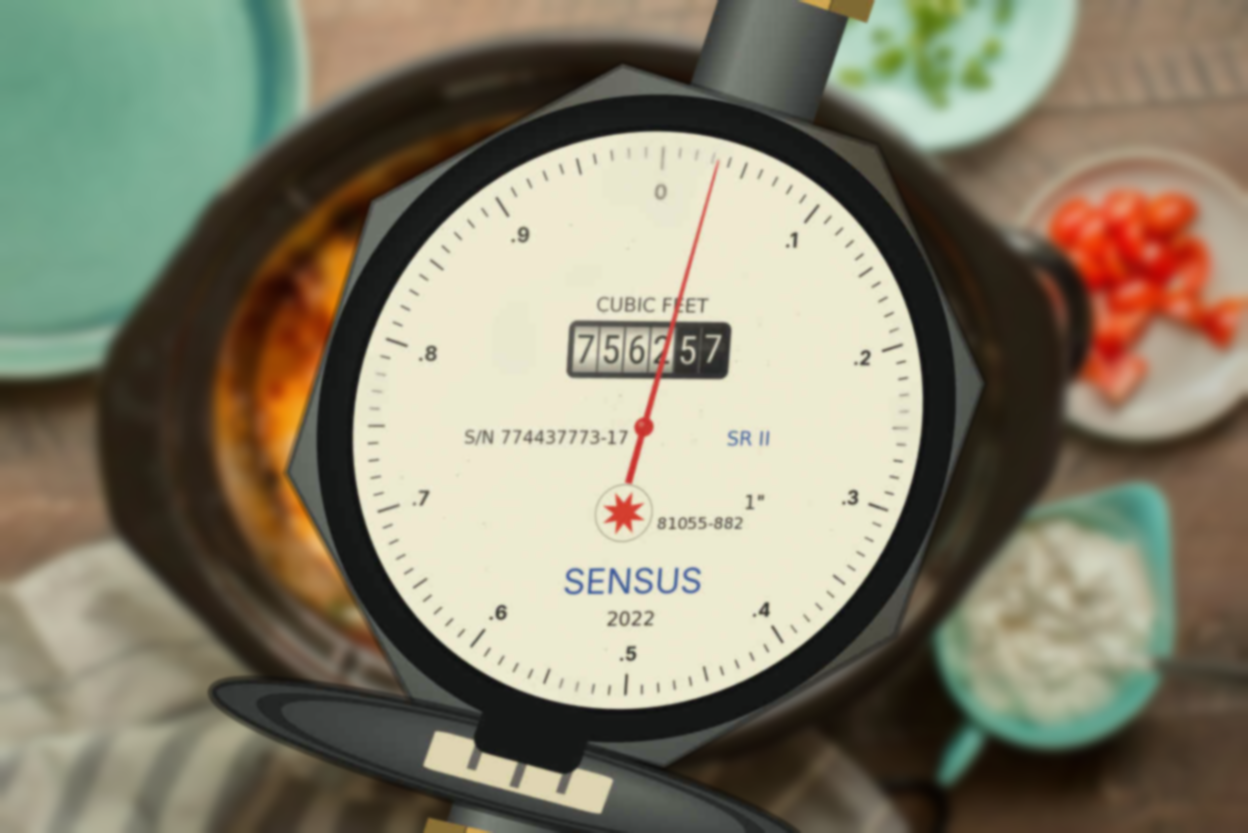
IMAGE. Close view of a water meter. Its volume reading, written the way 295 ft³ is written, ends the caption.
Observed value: 756257.03 ft³
